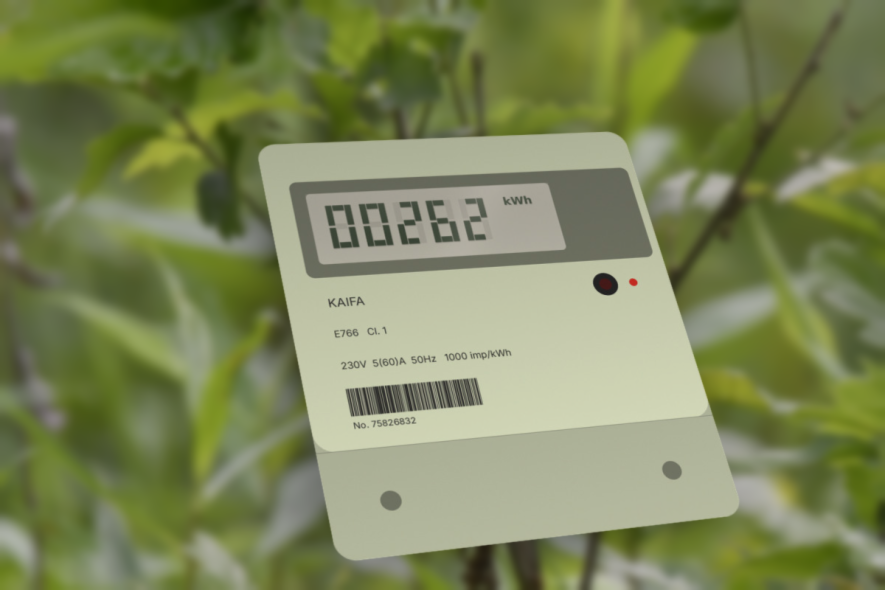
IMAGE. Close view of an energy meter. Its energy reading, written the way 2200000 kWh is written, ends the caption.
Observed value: 262 kWh
